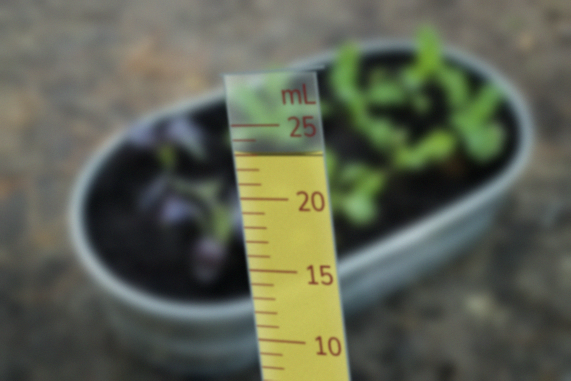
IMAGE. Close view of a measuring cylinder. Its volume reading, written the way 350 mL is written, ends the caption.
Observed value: 23 mL
